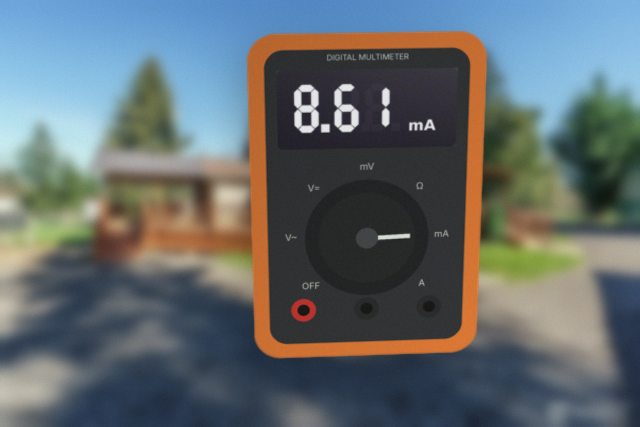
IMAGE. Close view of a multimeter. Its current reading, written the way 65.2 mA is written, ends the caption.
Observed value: 8.61 mA
